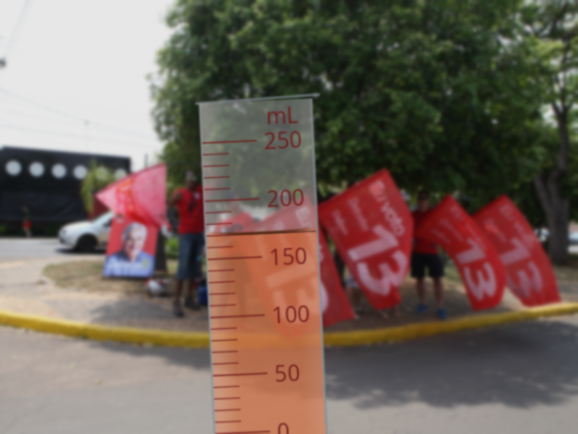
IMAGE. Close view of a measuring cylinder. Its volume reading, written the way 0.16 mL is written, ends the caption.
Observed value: 170 mL
